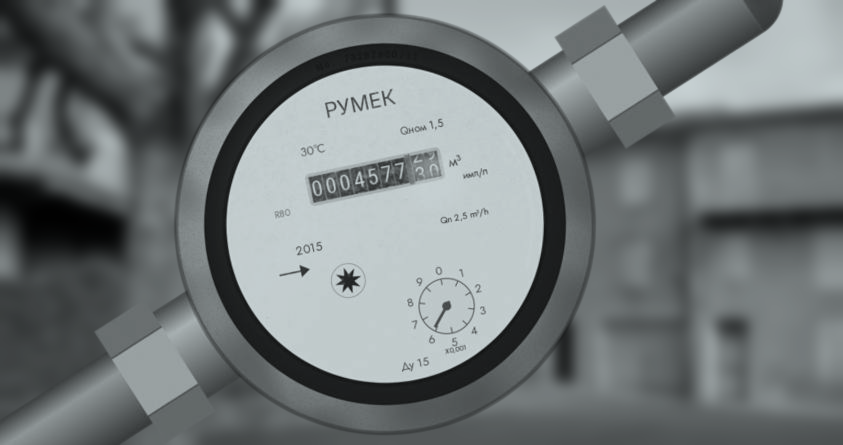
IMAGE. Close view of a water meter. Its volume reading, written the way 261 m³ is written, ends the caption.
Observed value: 4577.296 m³
